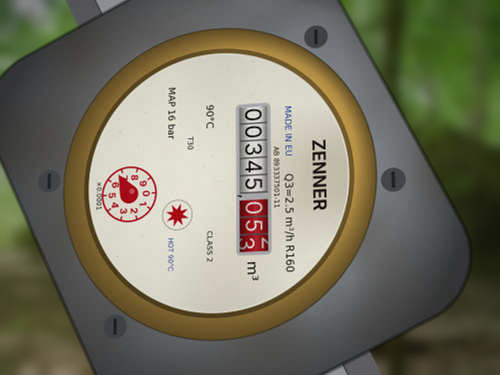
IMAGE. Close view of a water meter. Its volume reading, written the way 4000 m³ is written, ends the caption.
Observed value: 345.0526 m³
